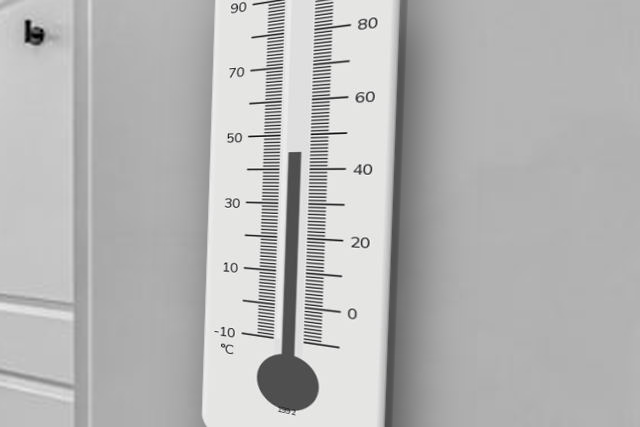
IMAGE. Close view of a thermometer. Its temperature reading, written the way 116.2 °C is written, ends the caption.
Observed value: 45 °C
